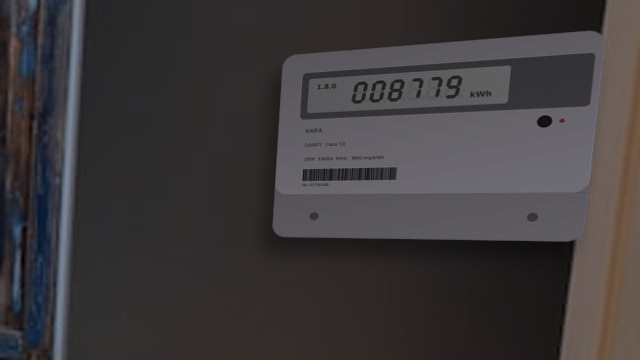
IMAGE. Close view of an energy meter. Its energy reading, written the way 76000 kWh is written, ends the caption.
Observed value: 8779 kWh
